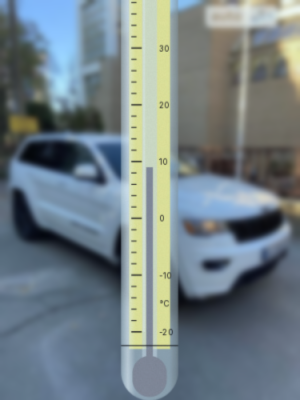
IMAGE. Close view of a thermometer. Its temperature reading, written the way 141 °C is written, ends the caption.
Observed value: 9 °C
